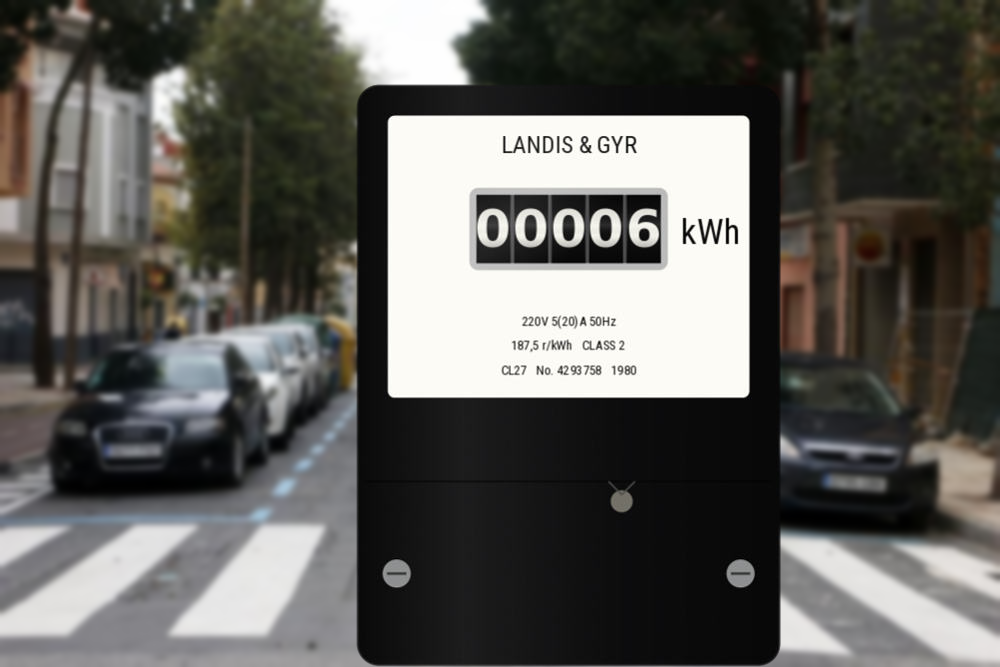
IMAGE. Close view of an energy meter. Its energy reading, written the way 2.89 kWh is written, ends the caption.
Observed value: 6 kWh
